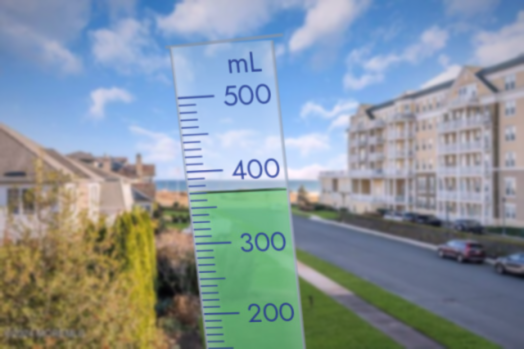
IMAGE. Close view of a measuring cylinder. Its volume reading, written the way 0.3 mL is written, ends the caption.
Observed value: 370 mL
